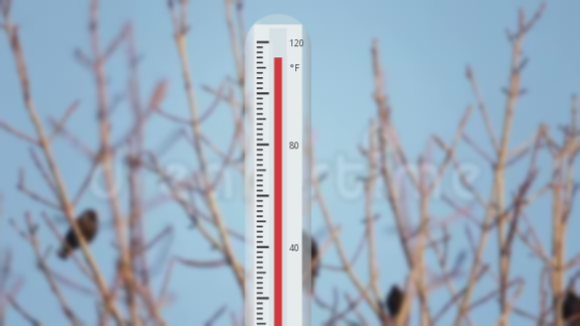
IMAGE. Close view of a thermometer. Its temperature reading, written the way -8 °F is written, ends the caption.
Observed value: 114 °F
